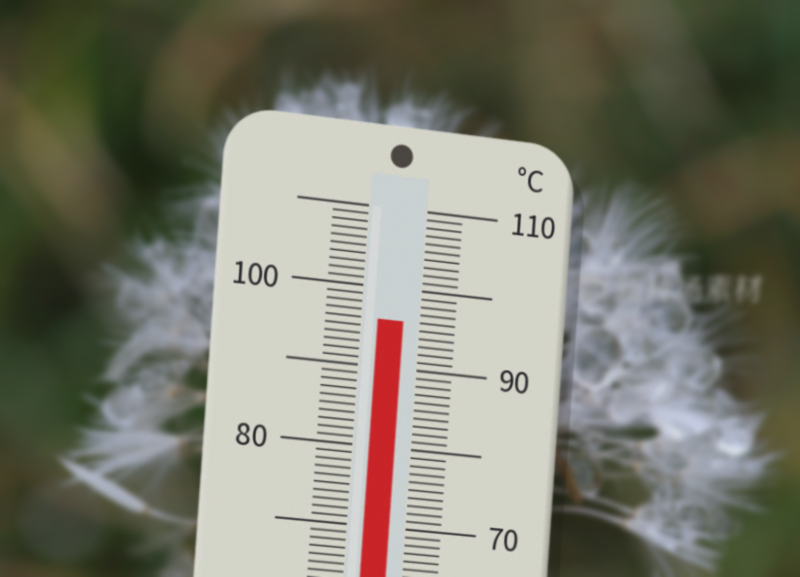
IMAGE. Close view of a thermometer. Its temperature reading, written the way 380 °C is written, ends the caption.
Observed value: 96 °C
